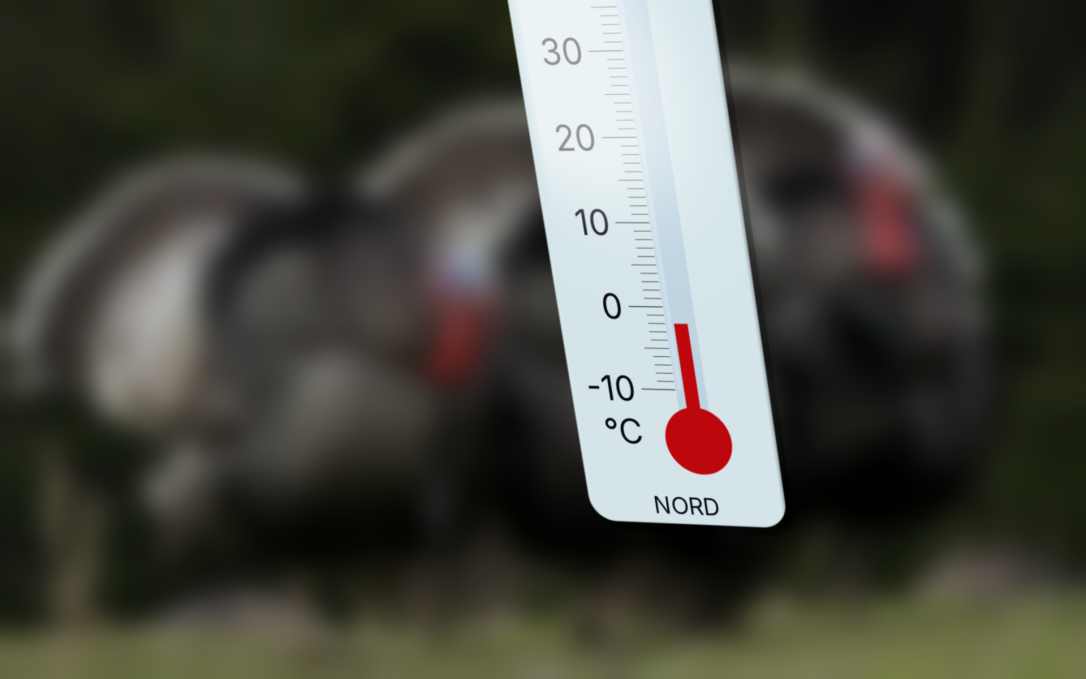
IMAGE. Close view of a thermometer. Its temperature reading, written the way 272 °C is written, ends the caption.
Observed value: -2 °C
